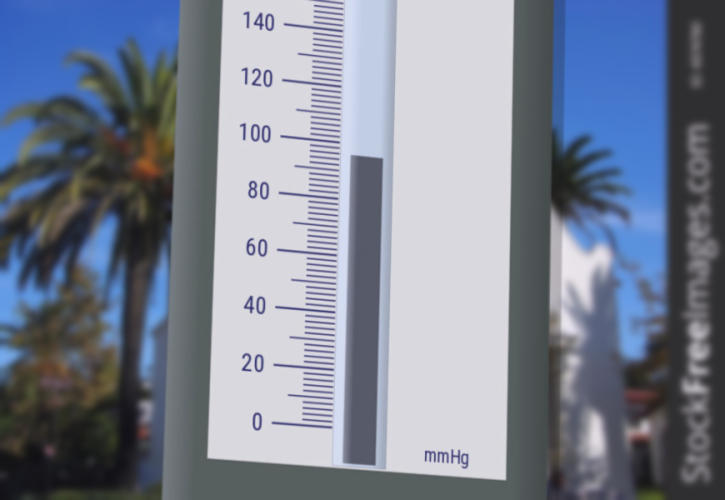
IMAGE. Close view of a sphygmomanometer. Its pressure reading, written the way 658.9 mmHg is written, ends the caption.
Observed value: 96 mmHg
